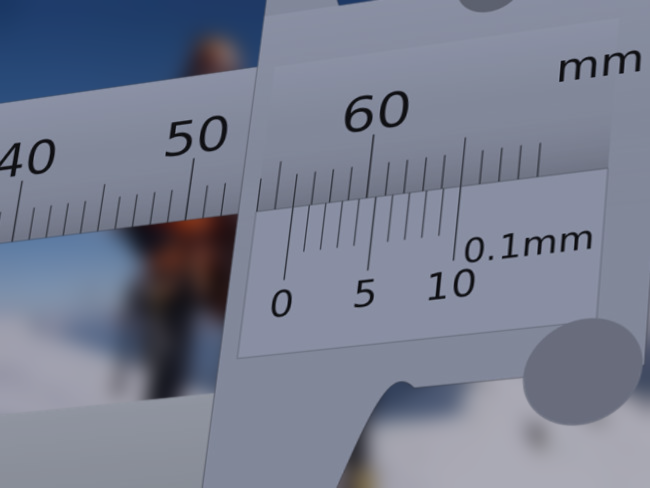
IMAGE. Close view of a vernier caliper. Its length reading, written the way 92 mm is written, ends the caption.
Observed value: 56.0 mm
